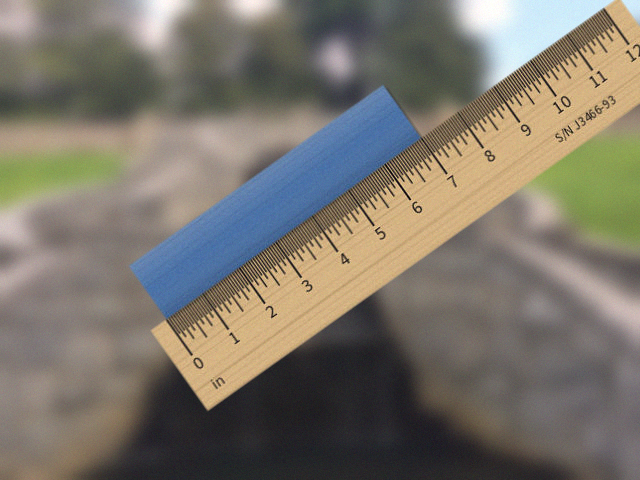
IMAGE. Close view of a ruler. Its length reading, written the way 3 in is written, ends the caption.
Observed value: 7 in
